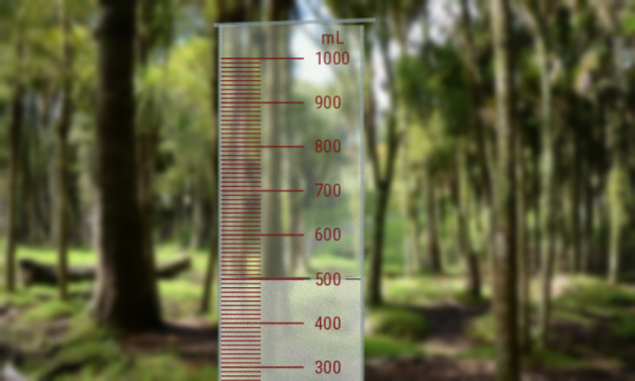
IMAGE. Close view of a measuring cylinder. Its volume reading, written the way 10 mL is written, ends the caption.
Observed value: 500 mL
